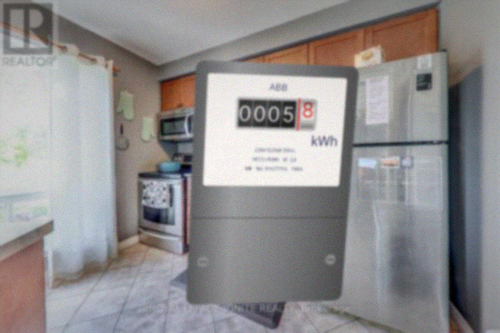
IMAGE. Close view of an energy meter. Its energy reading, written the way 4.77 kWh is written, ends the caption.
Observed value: 5.8 kWh
